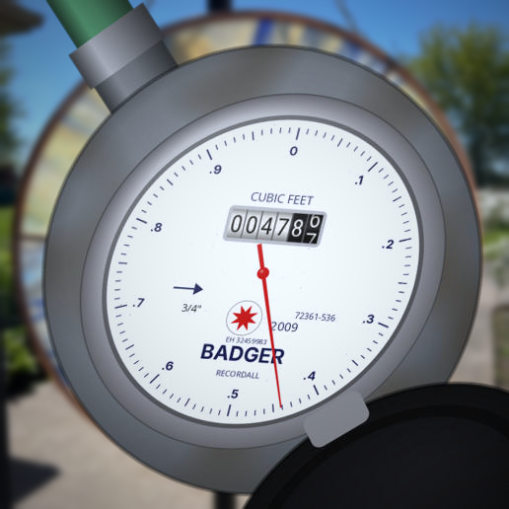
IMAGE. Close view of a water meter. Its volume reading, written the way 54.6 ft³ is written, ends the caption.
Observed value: 4786.44 ft³
